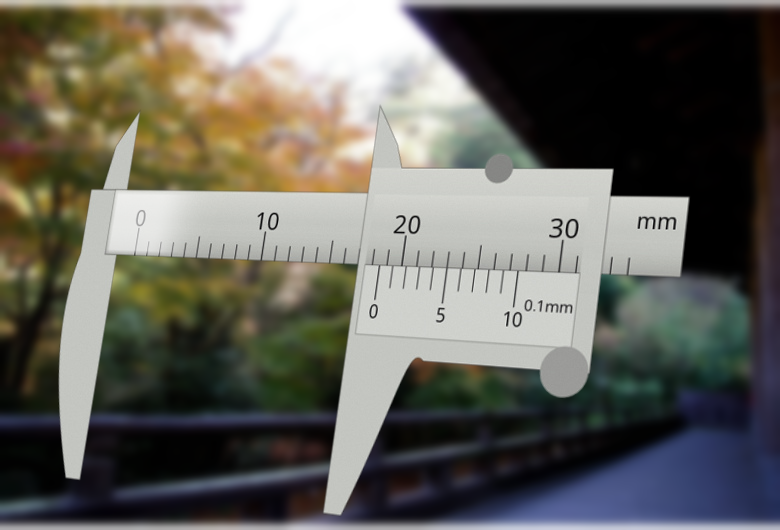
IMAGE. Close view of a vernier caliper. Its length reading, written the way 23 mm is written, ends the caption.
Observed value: 18.5 mm
